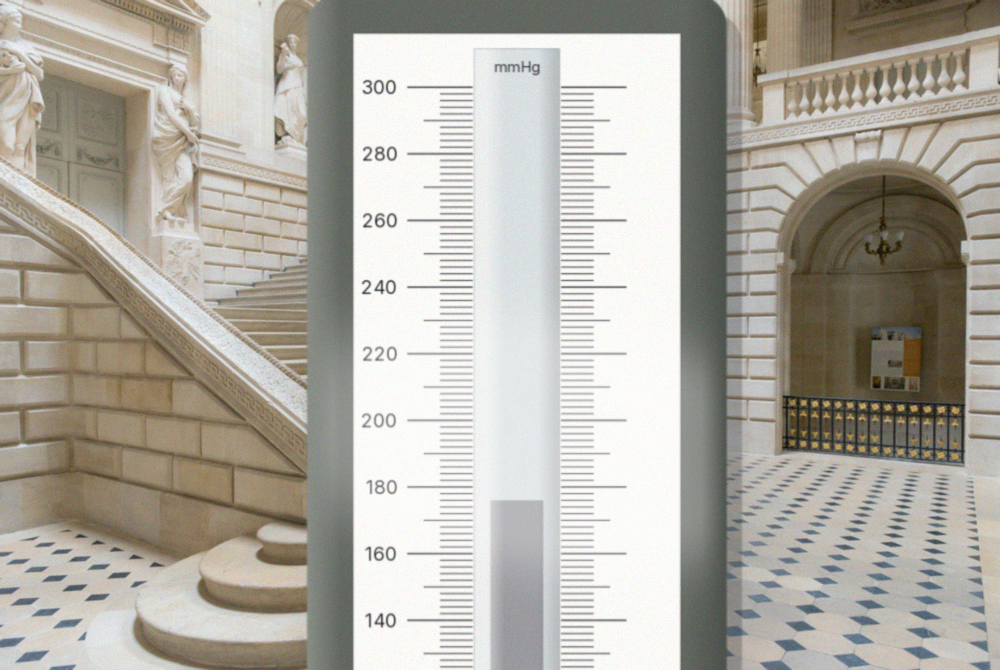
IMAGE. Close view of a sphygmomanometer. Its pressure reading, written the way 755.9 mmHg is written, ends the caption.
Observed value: 176 mmHg
